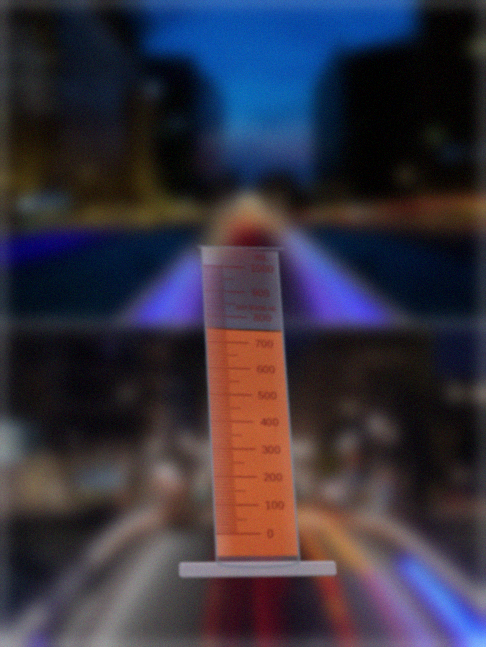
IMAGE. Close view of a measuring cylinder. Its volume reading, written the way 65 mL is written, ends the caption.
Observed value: 750 mL
